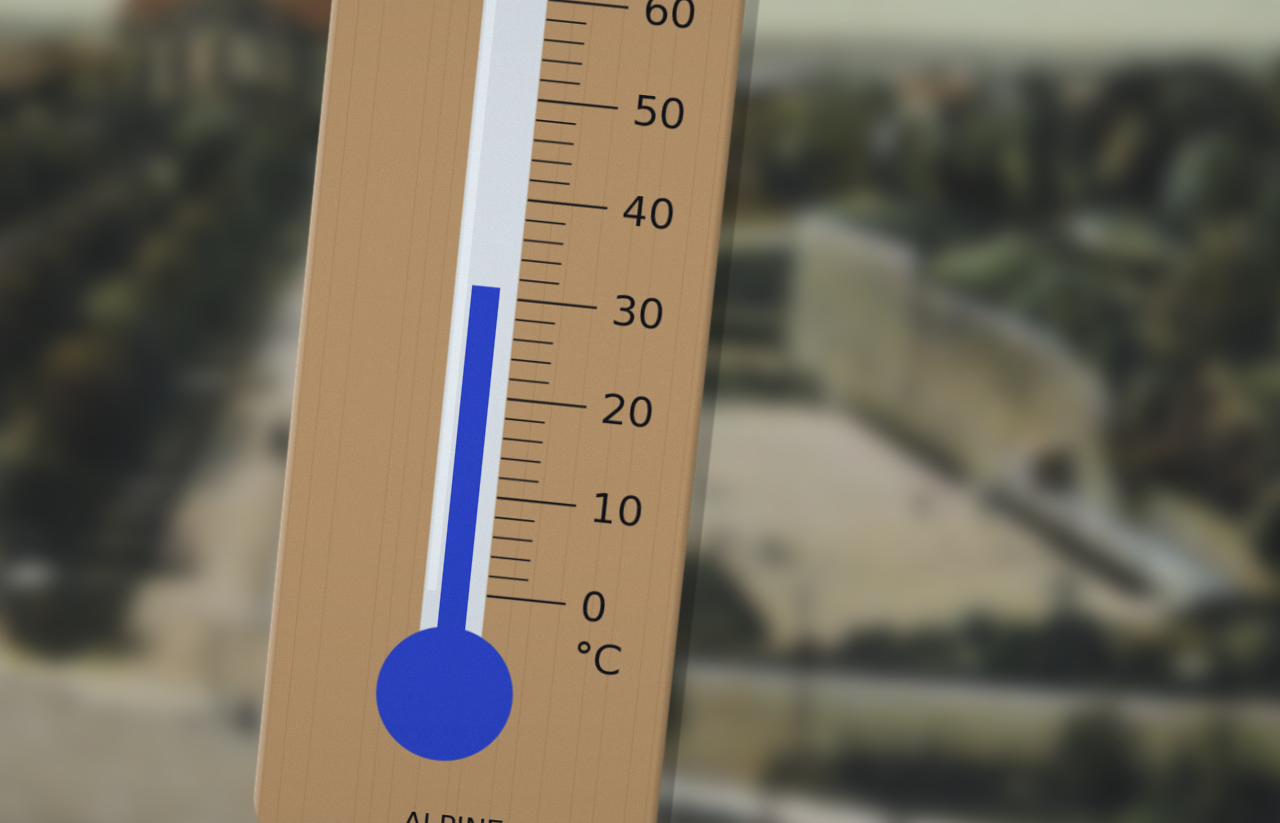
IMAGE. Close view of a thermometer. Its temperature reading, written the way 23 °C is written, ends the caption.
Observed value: 31 °C
